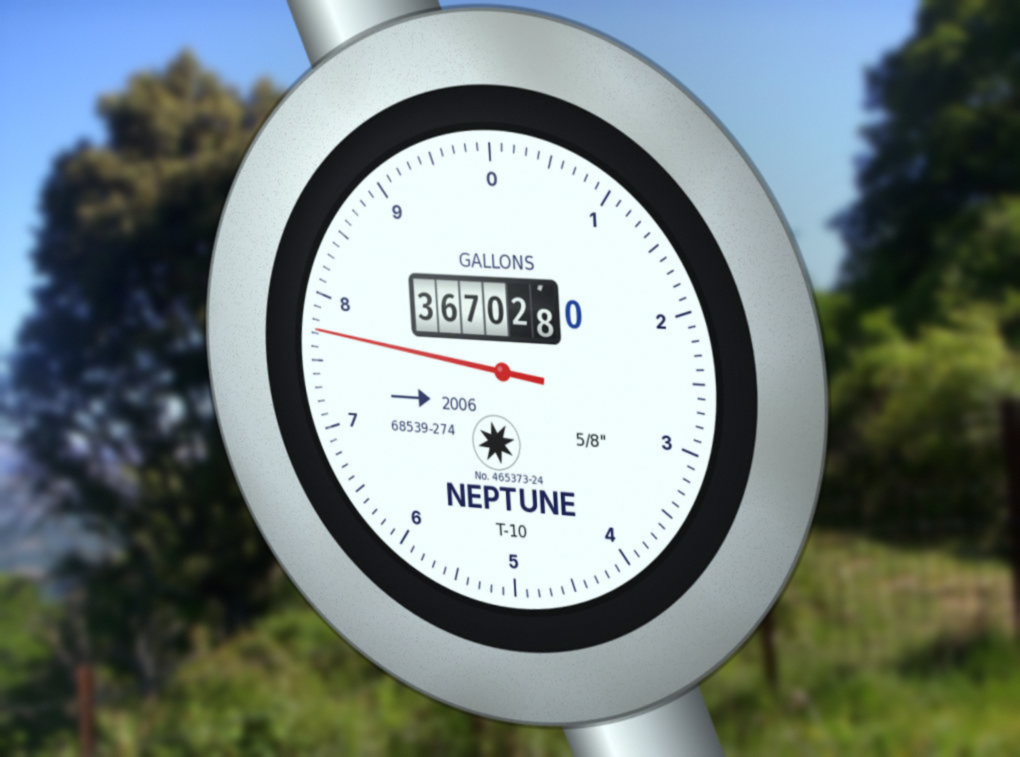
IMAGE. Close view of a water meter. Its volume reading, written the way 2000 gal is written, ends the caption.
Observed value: 3670277.7 gal
